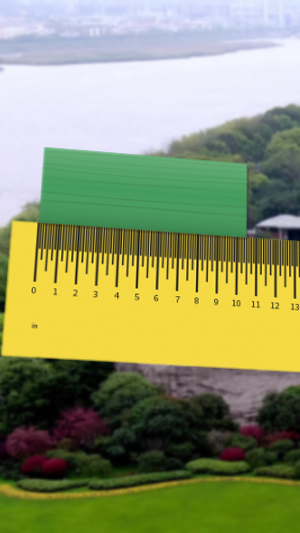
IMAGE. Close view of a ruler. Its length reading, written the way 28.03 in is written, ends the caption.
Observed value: 10.5 in
